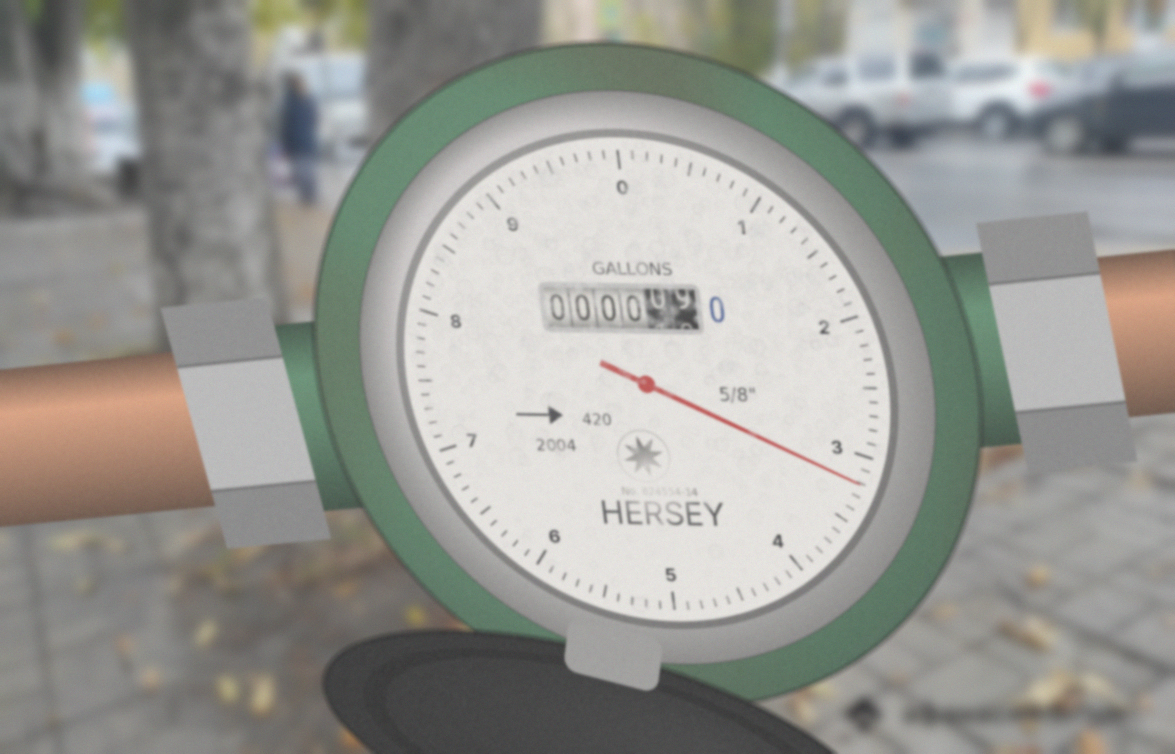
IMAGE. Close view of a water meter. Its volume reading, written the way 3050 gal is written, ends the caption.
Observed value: 93.2 gal
